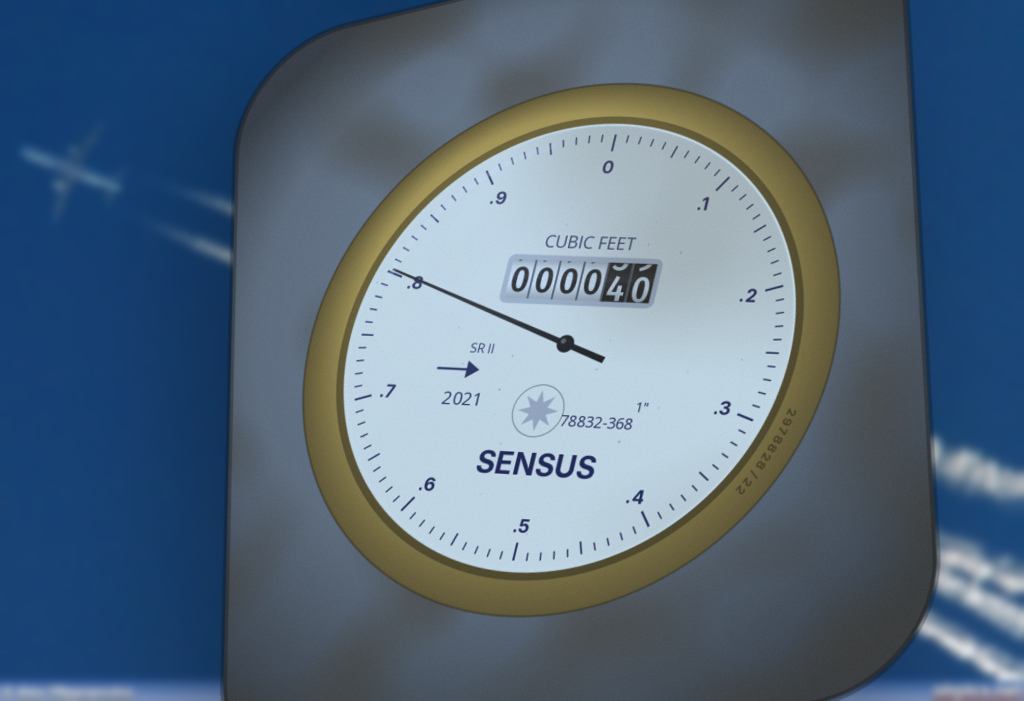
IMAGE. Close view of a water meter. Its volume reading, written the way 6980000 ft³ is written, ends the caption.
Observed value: 39.80 ft³
